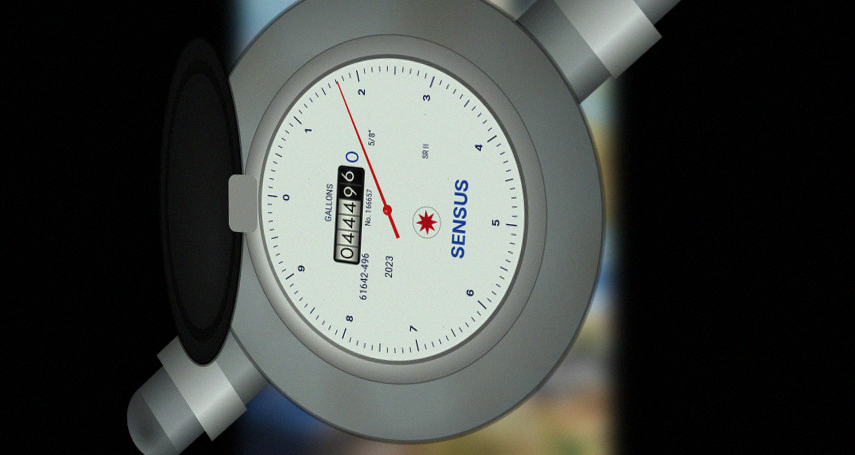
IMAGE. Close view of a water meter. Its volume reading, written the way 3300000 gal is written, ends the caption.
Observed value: 444961.7 gal
